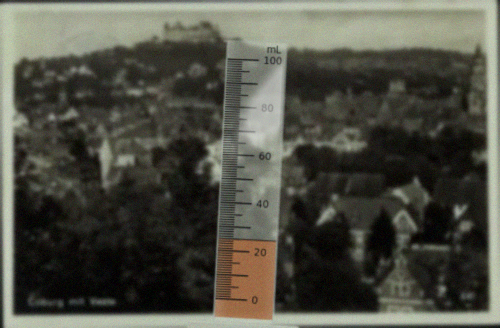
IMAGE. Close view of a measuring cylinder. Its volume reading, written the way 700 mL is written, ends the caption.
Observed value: 25 mL
